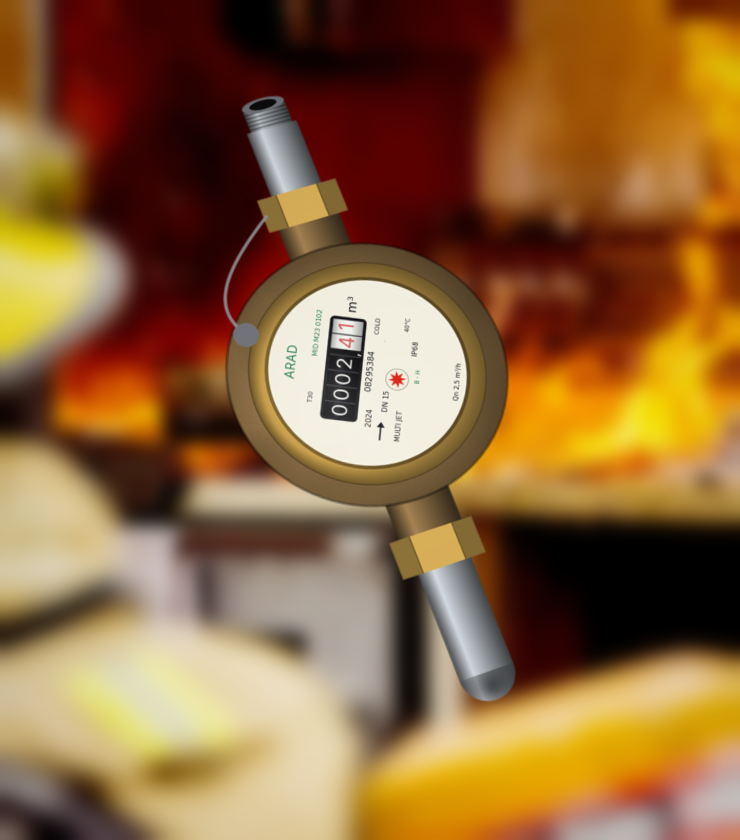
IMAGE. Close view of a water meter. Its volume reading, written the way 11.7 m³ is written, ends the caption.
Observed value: 2.41 m³
